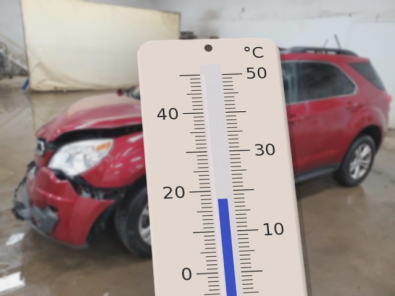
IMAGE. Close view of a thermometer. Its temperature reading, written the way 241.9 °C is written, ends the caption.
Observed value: 18 °C
